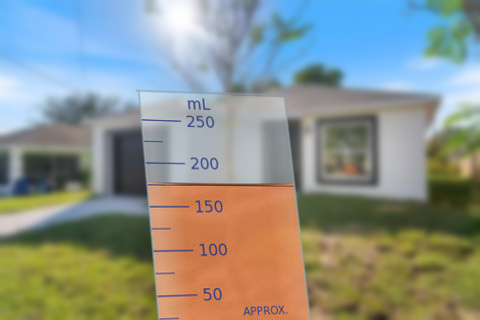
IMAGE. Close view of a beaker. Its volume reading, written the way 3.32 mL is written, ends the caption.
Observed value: 175 mL
